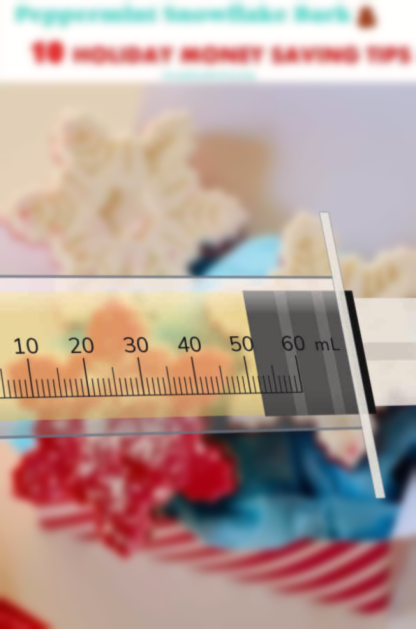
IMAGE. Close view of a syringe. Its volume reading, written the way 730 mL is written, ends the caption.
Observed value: 52 mL
